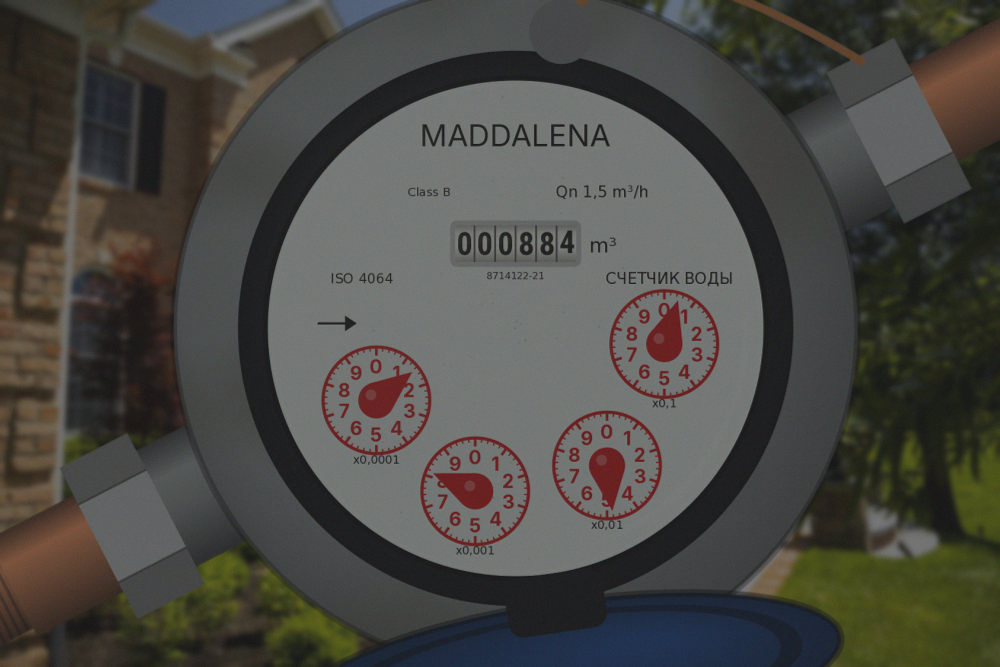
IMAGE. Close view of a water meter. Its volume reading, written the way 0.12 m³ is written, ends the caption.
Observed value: 884.0481 m³
